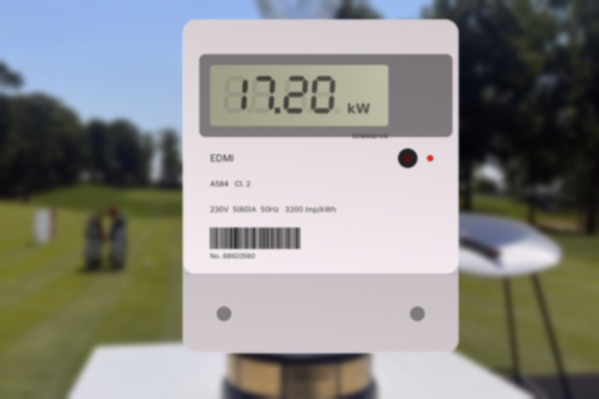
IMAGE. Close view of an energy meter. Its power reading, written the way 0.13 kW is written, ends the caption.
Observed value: 17.20 kW
